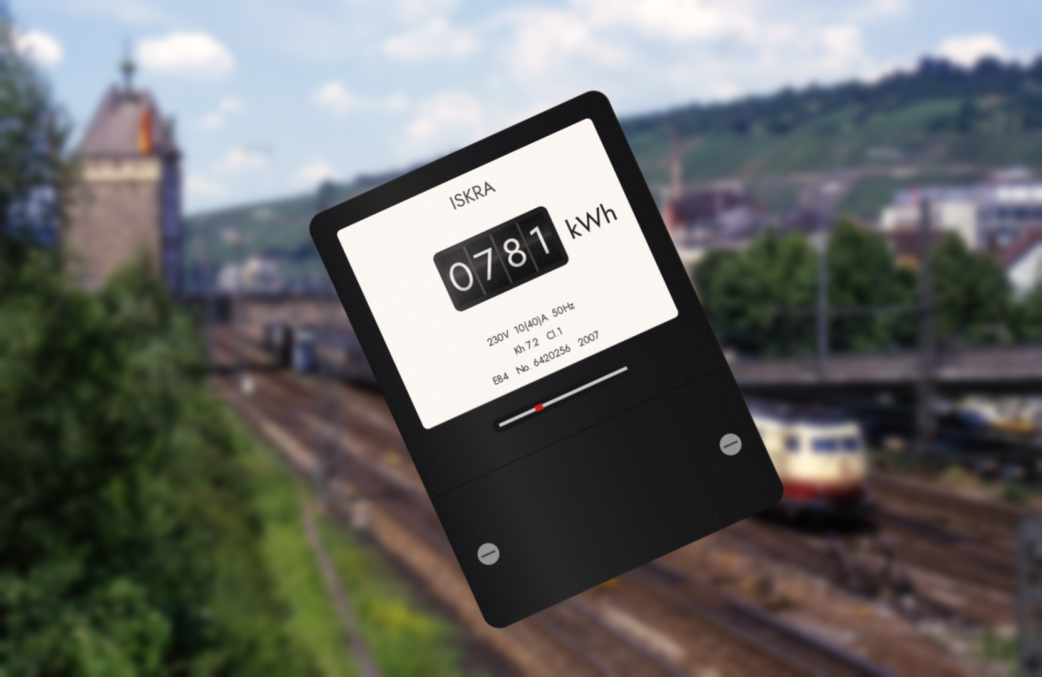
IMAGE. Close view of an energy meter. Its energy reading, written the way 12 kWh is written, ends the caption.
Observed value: 781 kWh
